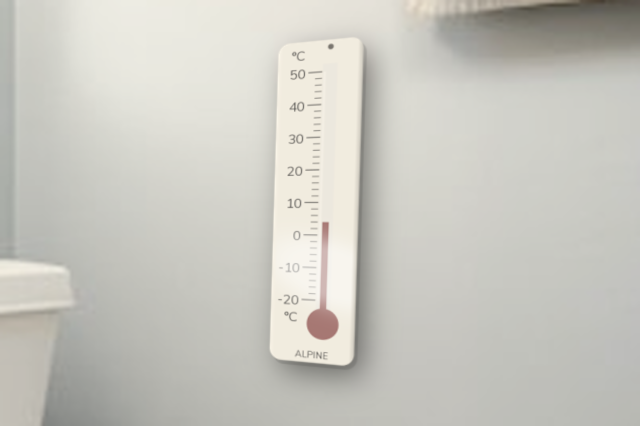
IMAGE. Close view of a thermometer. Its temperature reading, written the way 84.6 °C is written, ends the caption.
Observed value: 4 °C
